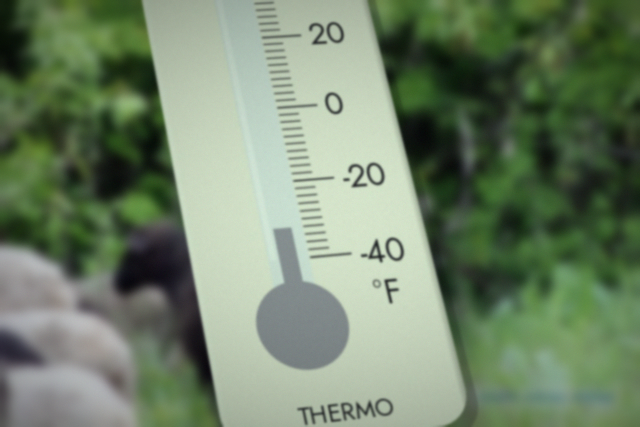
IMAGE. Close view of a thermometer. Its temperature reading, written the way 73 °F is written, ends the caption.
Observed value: -32 °F
